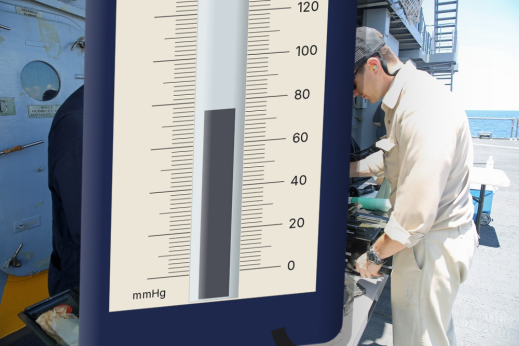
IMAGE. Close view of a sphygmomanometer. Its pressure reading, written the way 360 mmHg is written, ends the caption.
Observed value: 76 mmHg
